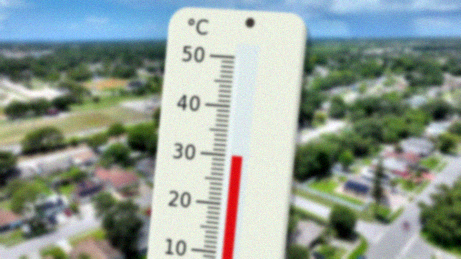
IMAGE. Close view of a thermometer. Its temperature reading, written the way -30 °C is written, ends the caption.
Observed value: 30 °C
